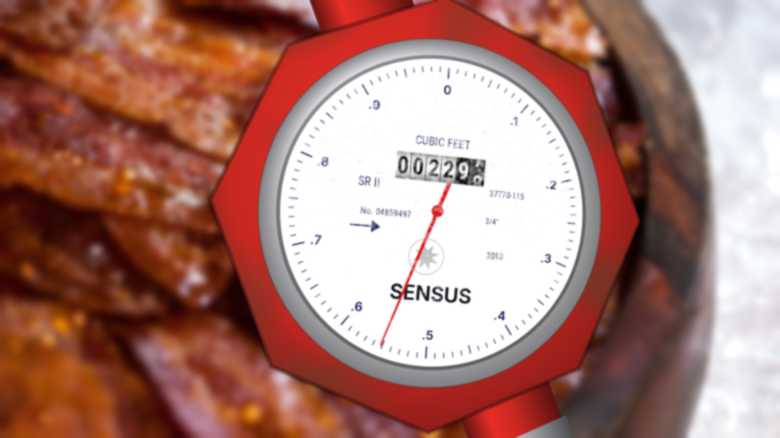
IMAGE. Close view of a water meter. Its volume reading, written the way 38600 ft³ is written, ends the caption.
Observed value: 2297.55 ft³
